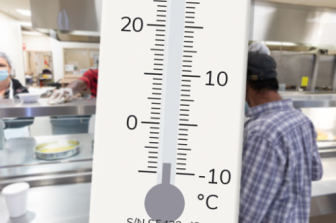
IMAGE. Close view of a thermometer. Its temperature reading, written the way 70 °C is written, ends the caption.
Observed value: -8 °C
